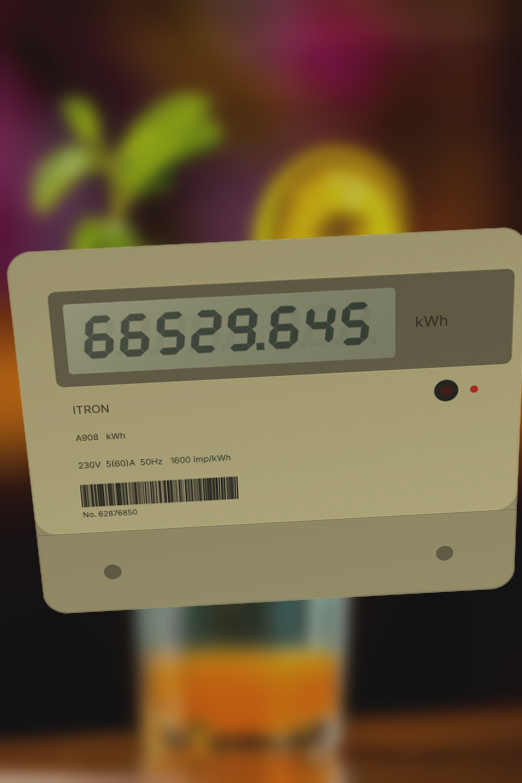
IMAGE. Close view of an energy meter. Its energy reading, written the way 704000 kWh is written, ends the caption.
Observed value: 66529.645 kWh
